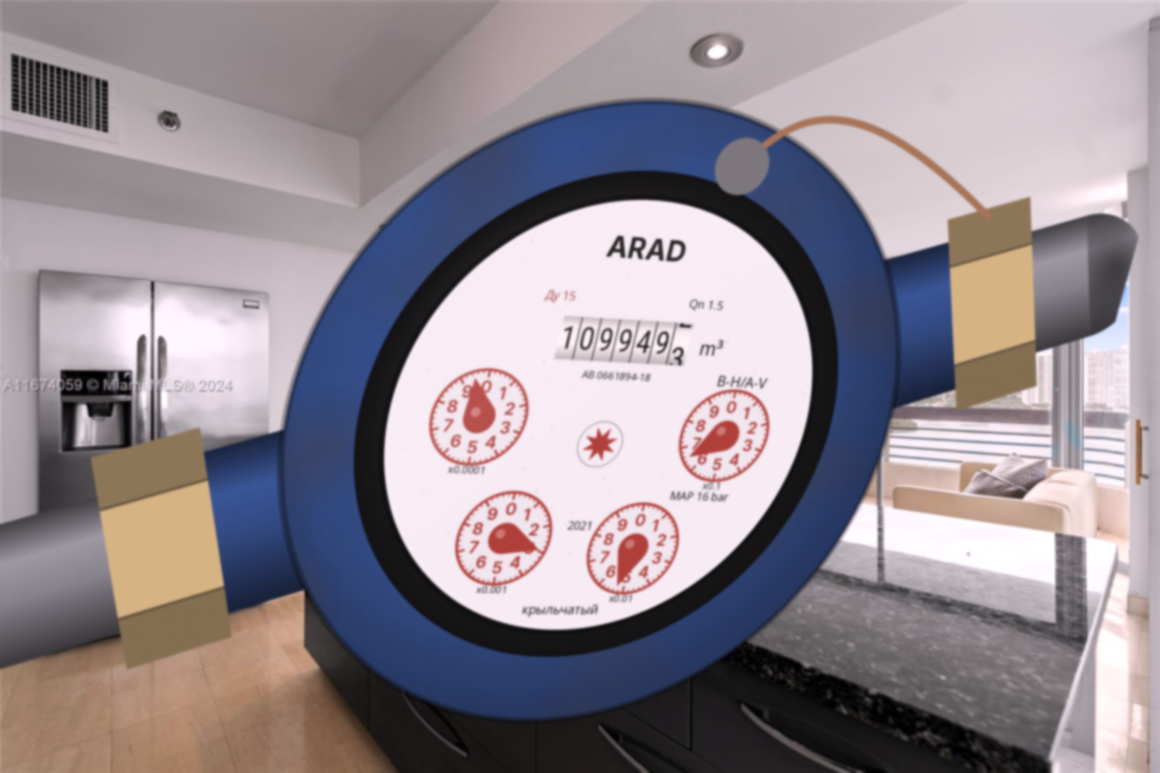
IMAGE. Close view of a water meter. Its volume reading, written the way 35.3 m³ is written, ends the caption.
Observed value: 1099492.6529 m³
